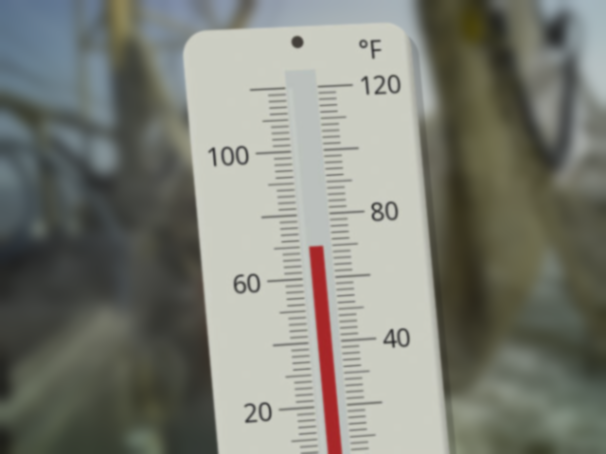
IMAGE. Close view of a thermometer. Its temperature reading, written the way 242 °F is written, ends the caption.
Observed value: 70 °F
